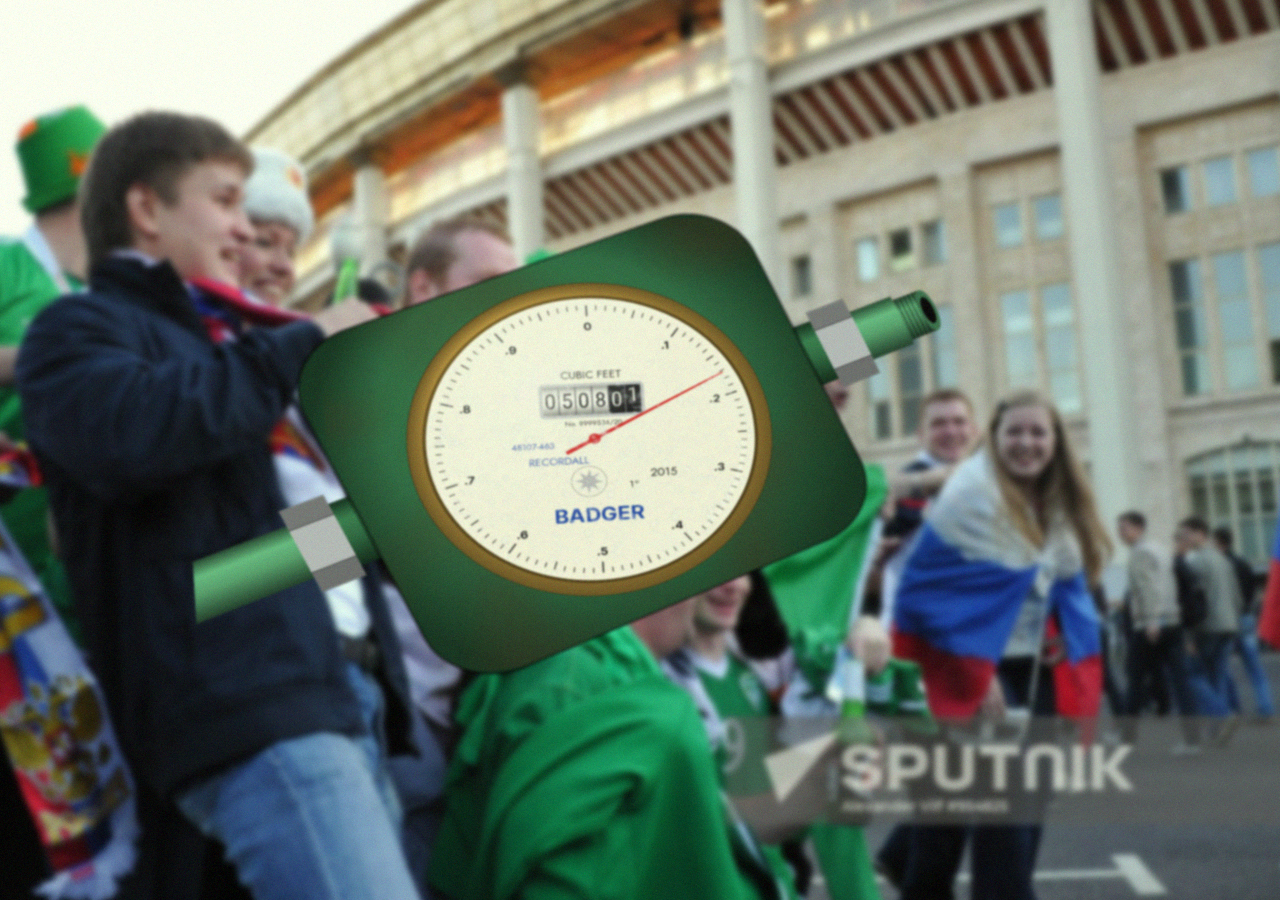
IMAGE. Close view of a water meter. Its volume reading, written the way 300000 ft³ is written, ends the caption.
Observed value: 50801.17 ft³
